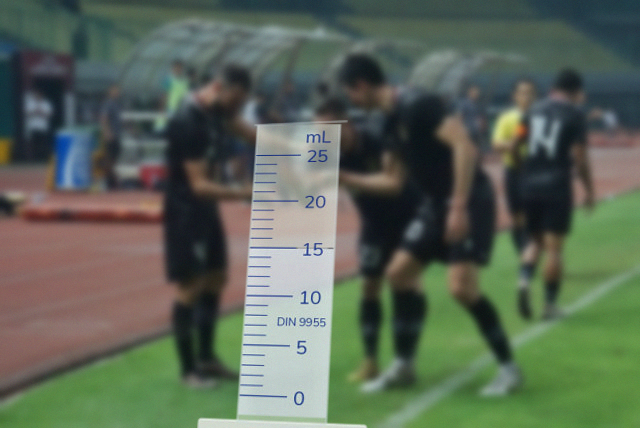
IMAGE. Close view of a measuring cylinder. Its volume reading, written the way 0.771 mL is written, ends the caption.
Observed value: 15 mL
